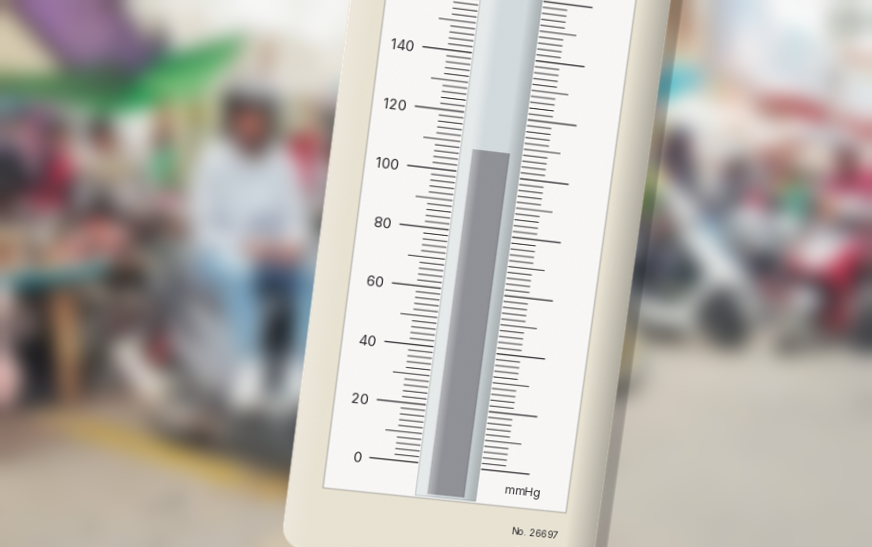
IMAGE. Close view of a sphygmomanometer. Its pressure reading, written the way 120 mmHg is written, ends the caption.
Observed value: 108 mmHg
